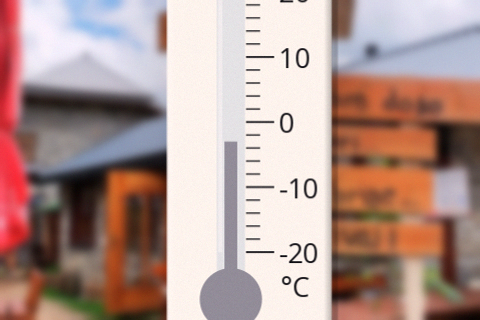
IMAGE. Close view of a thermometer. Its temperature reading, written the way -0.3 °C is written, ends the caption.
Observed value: -3 °C
